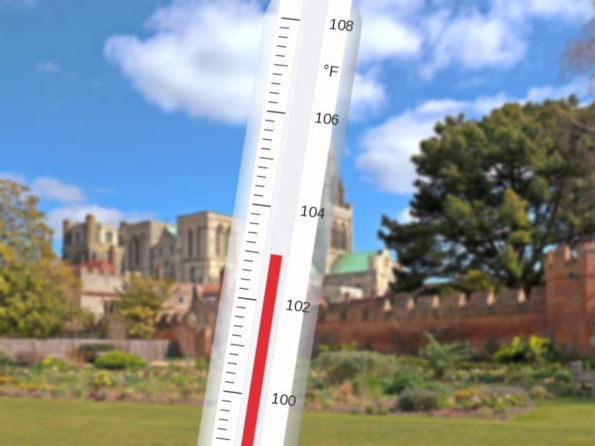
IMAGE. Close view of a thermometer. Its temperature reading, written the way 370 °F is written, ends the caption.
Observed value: 103 °F
